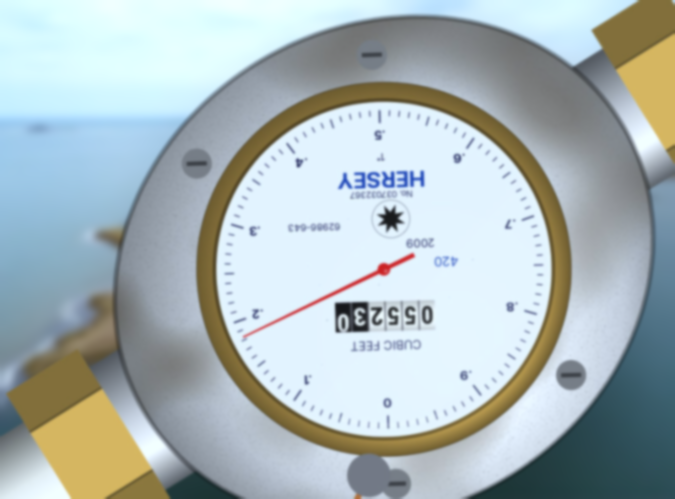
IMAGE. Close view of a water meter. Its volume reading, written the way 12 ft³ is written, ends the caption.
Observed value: 55230.18 ft³
